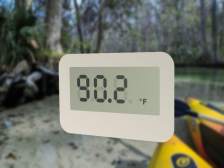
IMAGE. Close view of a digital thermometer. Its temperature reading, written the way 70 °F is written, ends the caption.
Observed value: 90.2 °F
